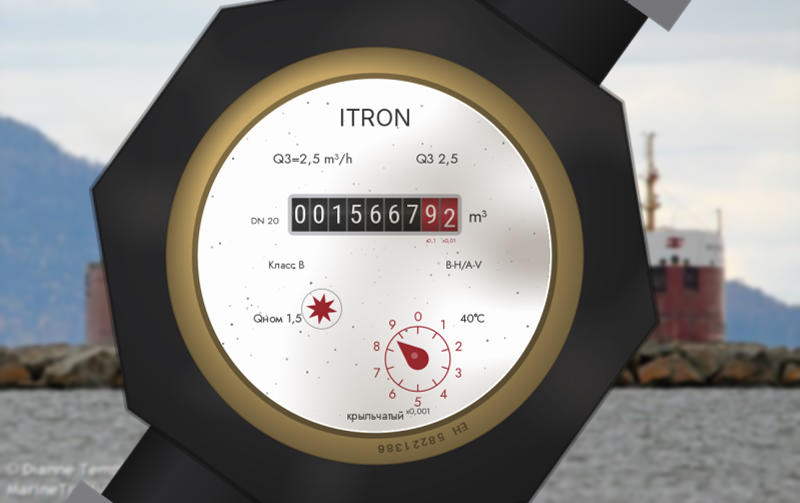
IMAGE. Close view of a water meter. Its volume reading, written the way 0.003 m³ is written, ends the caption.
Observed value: 15667.918 m³
